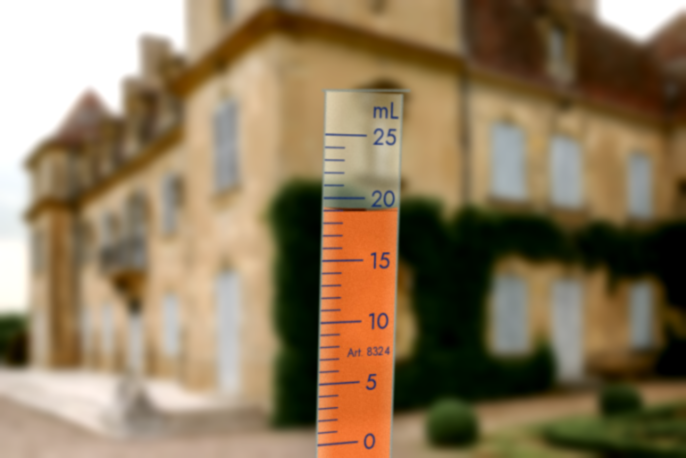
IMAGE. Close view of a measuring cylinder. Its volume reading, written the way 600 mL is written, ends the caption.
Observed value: 19 mL
